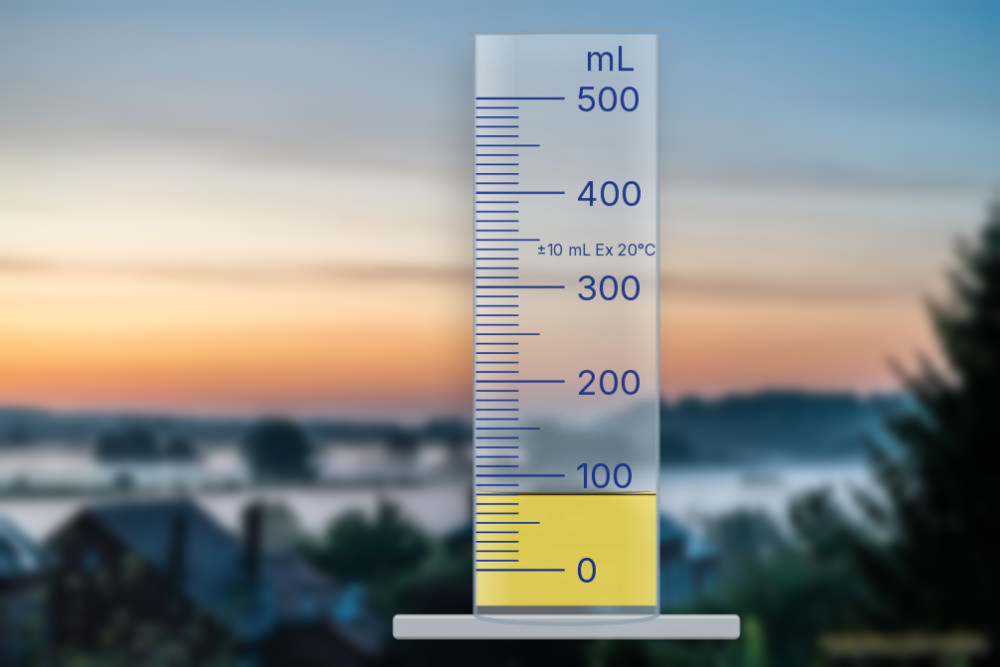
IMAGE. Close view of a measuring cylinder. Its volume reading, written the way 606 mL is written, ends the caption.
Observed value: 80 mL
